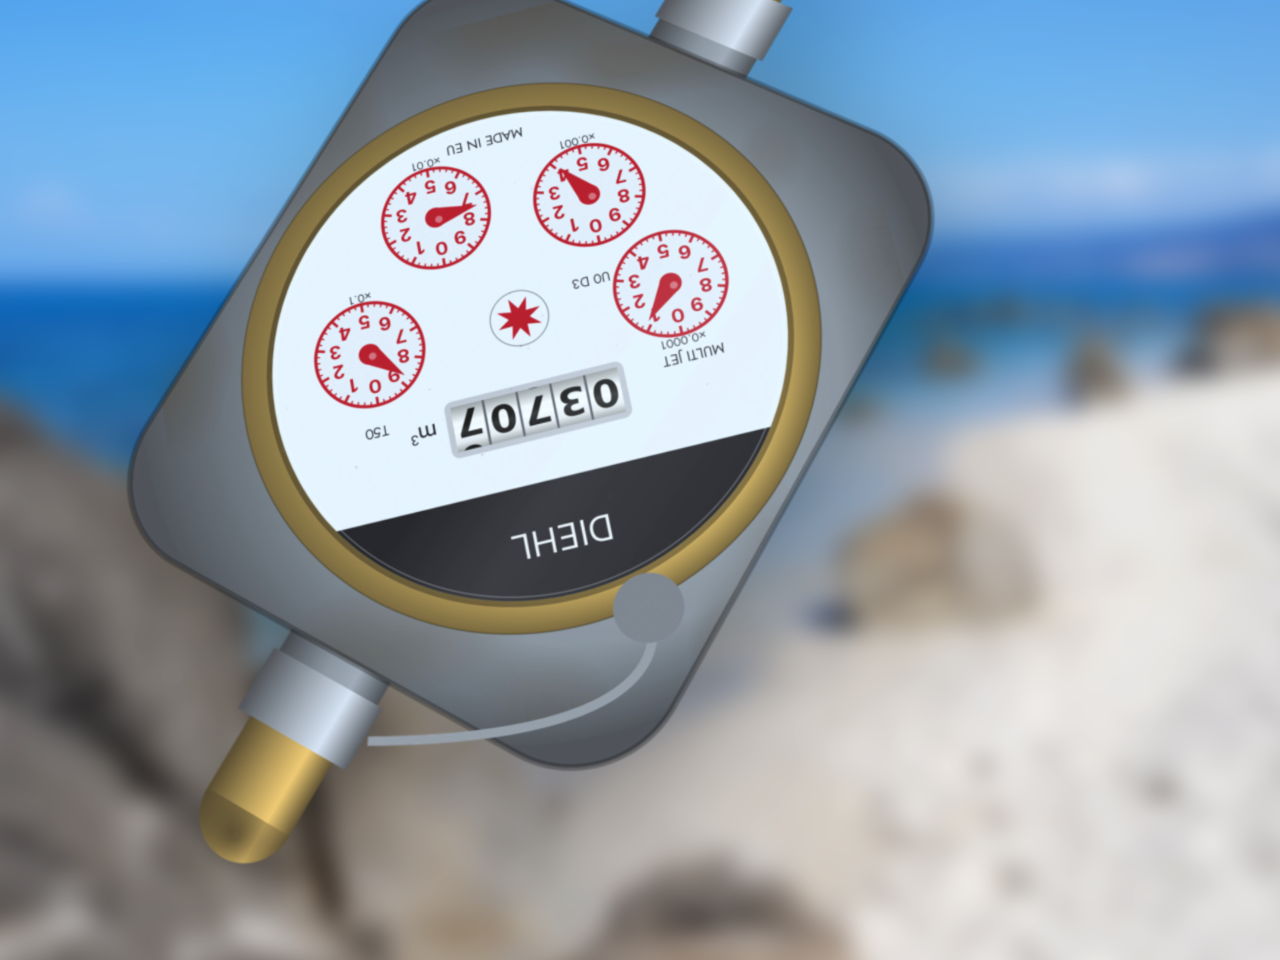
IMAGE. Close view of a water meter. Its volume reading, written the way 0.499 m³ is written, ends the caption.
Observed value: 3706.8741 m³
